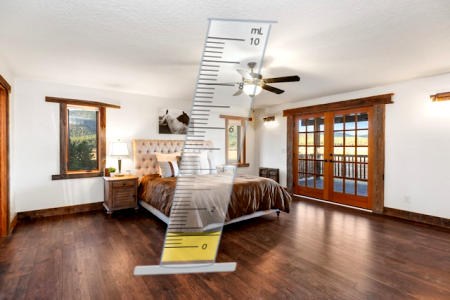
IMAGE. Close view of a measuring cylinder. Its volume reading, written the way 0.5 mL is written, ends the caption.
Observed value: 0.6 mL
